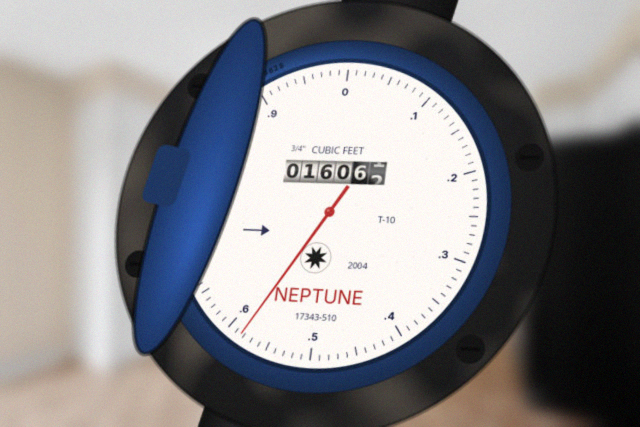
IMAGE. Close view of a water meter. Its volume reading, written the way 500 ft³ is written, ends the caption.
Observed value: 16061.58 ft³
